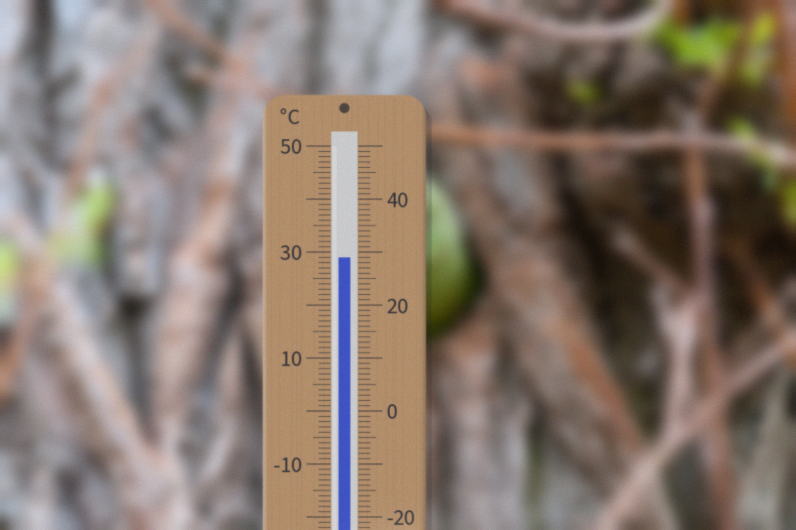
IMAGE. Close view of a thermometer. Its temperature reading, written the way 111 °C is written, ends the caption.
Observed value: 29 °C
